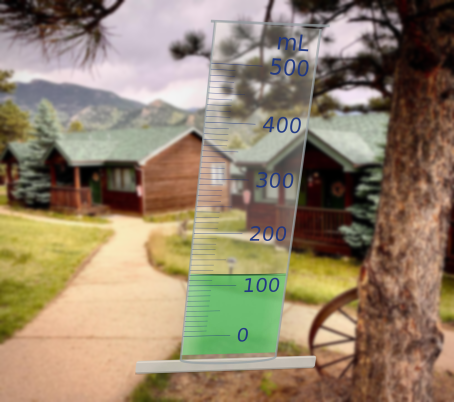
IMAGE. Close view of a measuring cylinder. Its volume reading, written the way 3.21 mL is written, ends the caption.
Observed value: 120 mL
